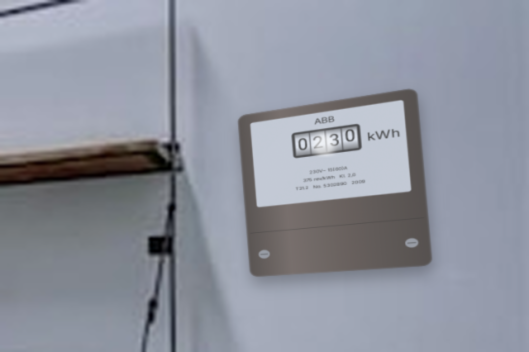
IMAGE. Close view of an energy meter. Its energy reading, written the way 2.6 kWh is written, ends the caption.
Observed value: 230 kWh
